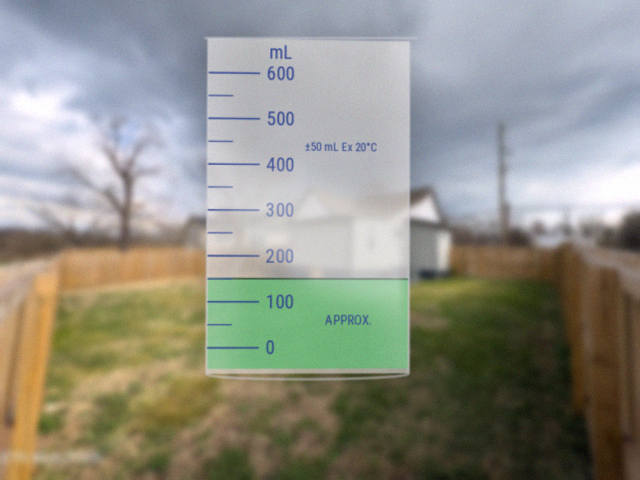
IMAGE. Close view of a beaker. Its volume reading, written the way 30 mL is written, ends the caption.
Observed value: 150 mL
